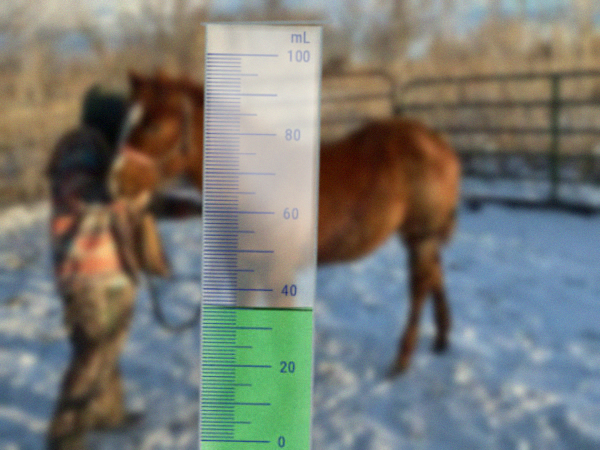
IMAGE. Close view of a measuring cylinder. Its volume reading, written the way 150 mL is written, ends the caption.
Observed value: 35 mL
